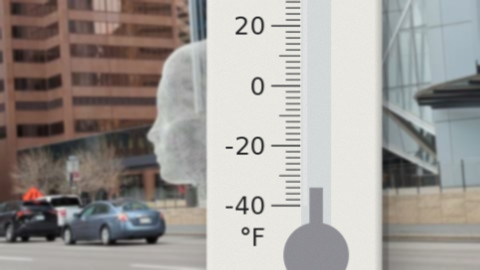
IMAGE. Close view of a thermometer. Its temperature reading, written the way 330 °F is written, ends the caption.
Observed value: -34 °F
